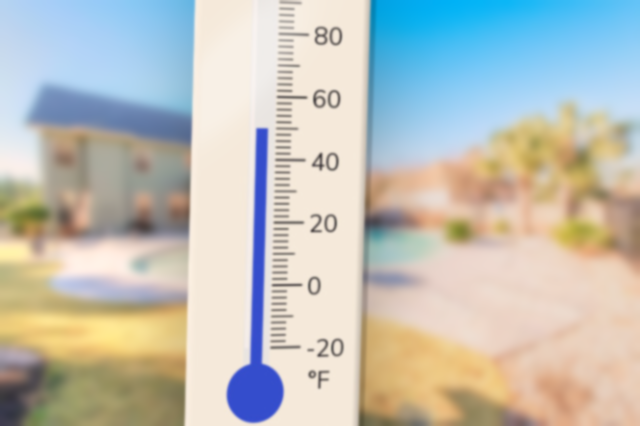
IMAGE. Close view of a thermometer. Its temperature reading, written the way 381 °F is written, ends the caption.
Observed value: 50 °F
